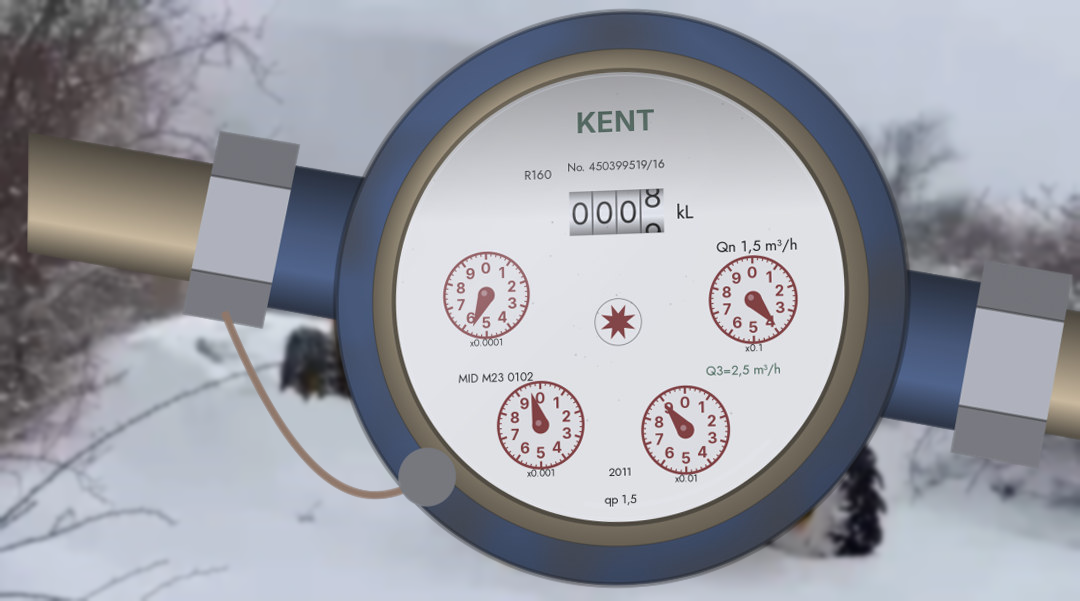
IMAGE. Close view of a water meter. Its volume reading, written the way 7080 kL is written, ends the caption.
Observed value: 8.3895 kL
